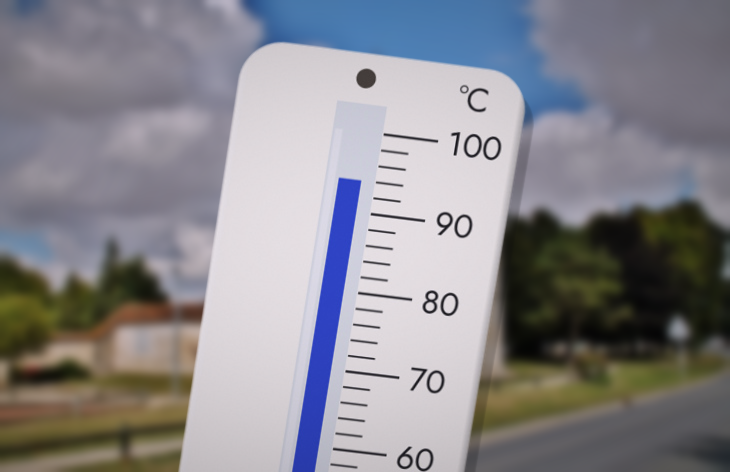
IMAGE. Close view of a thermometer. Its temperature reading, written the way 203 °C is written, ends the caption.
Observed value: 94 °C
